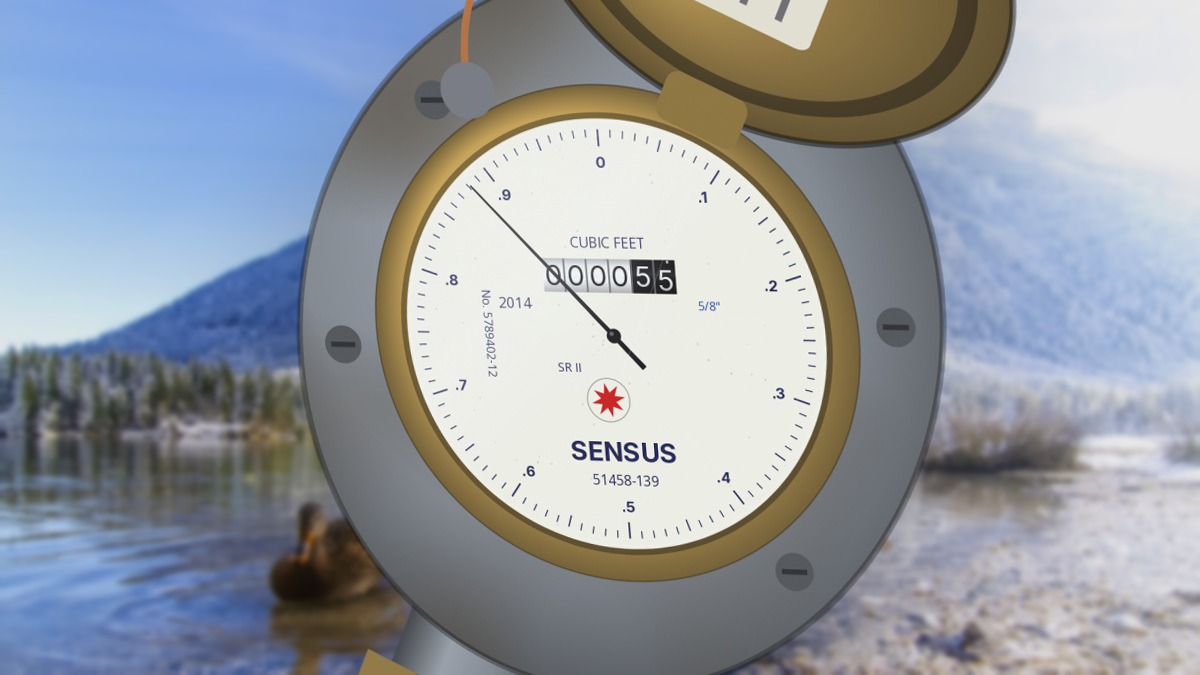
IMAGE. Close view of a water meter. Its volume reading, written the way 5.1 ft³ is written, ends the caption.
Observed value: 54.88 ft³
